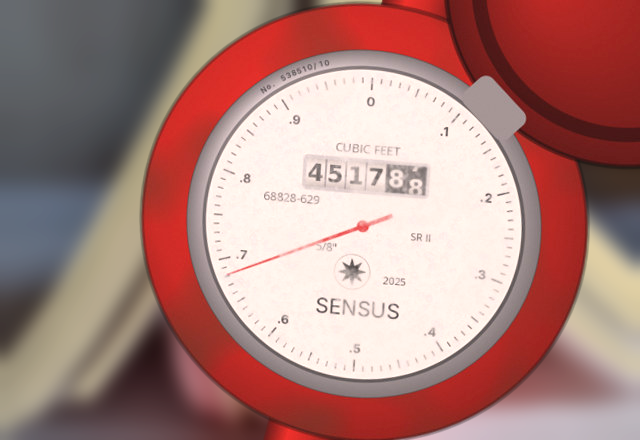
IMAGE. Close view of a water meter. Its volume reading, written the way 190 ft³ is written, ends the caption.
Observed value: 451787.68 ft³
